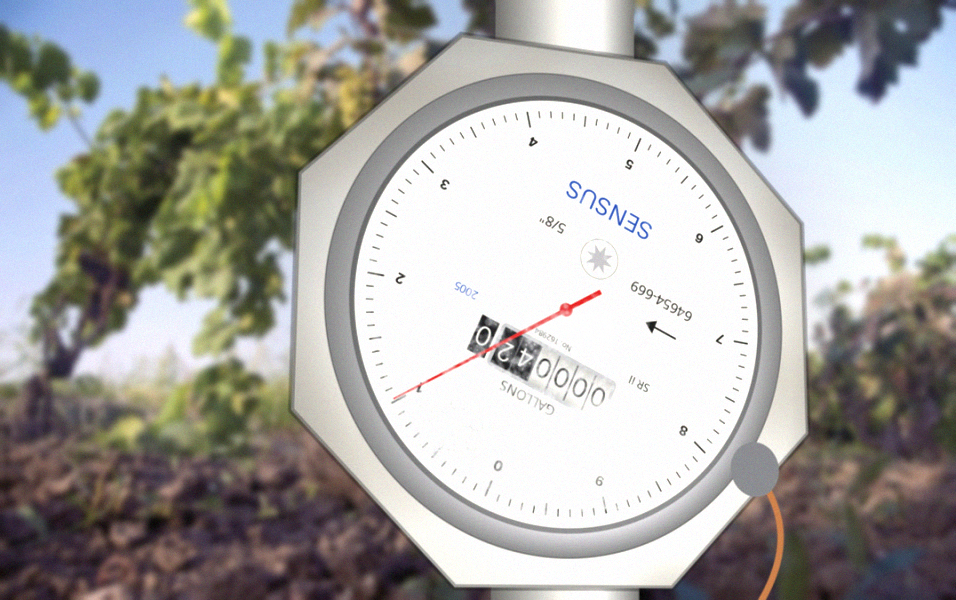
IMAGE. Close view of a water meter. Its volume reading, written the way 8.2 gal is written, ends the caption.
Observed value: 421.0 gal
